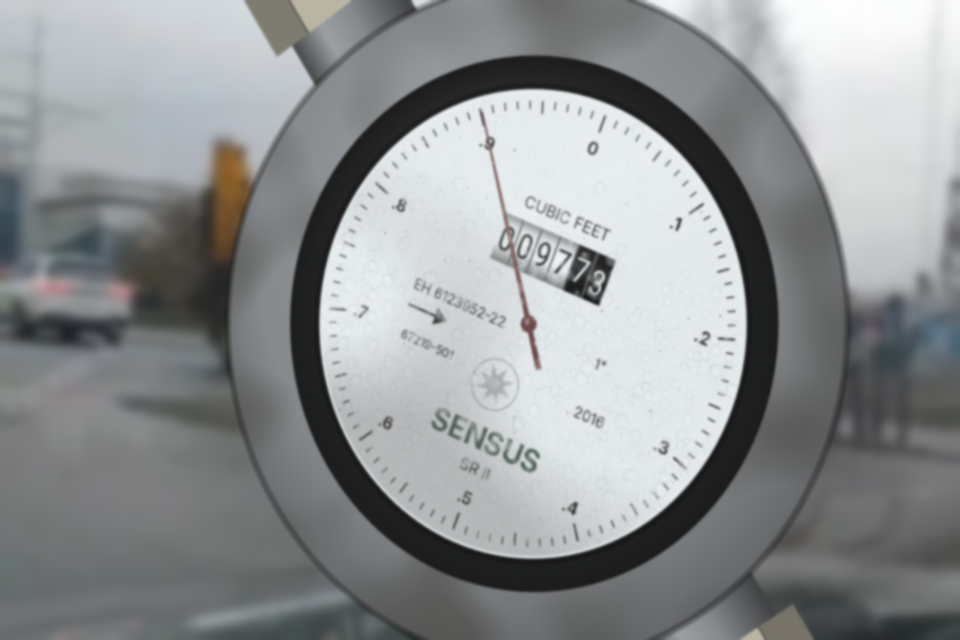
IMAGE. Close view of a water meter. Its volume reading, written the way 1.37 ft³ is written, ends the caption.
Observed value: 9772.90 ft³
